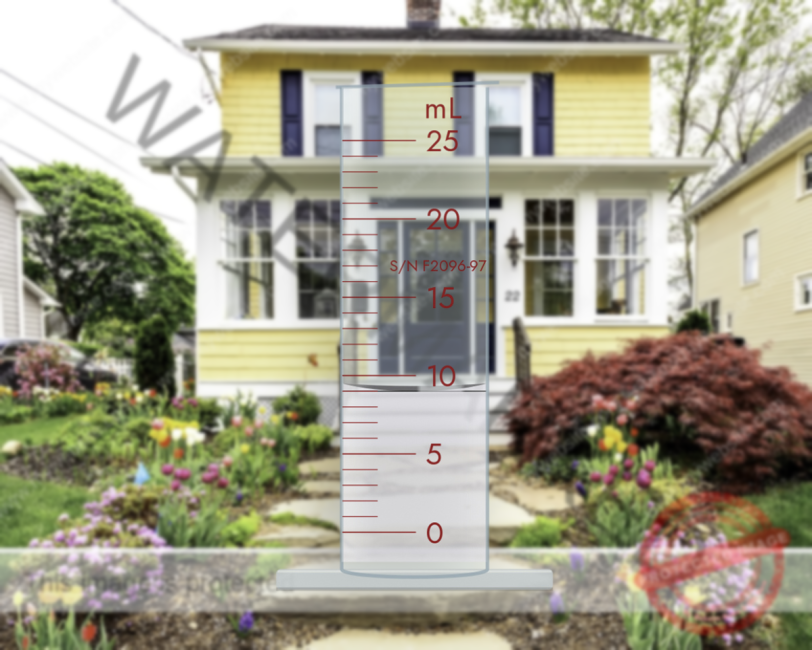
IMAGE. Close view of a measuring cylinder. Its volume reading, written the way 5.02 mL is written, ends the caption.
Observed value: 9 mL
